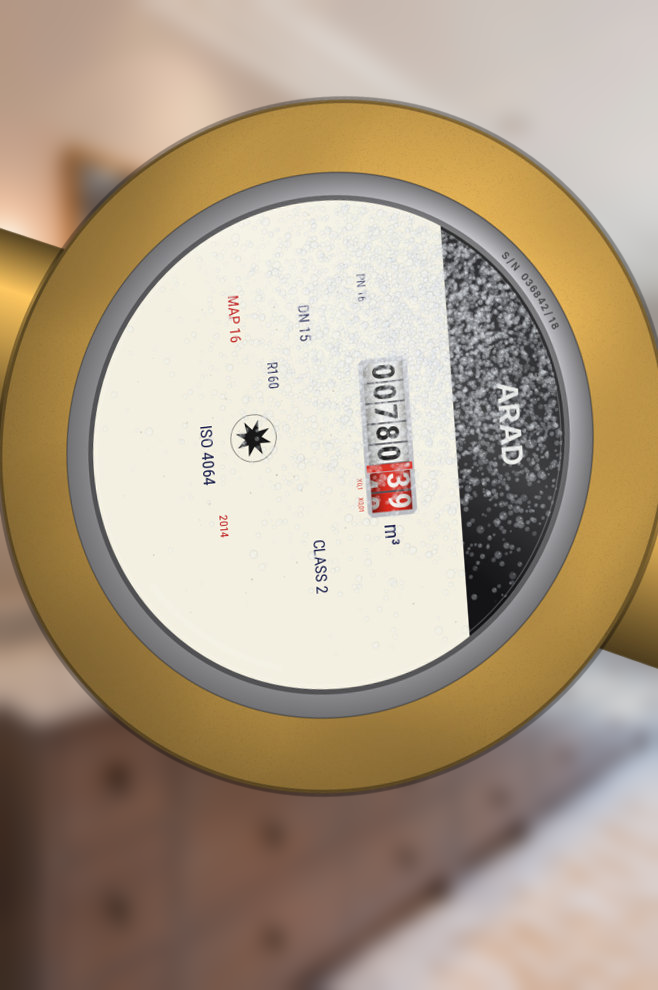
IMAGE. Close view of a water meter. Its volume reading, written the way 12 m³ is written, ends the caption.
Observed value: 780.39 m³
